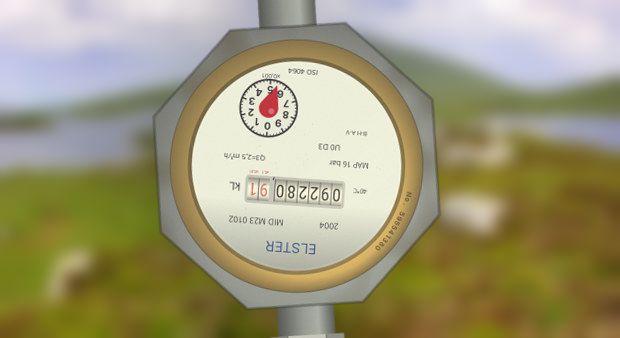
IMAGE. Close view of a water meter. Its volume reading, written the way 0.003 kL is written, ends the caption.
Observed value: 92280.915 kL
